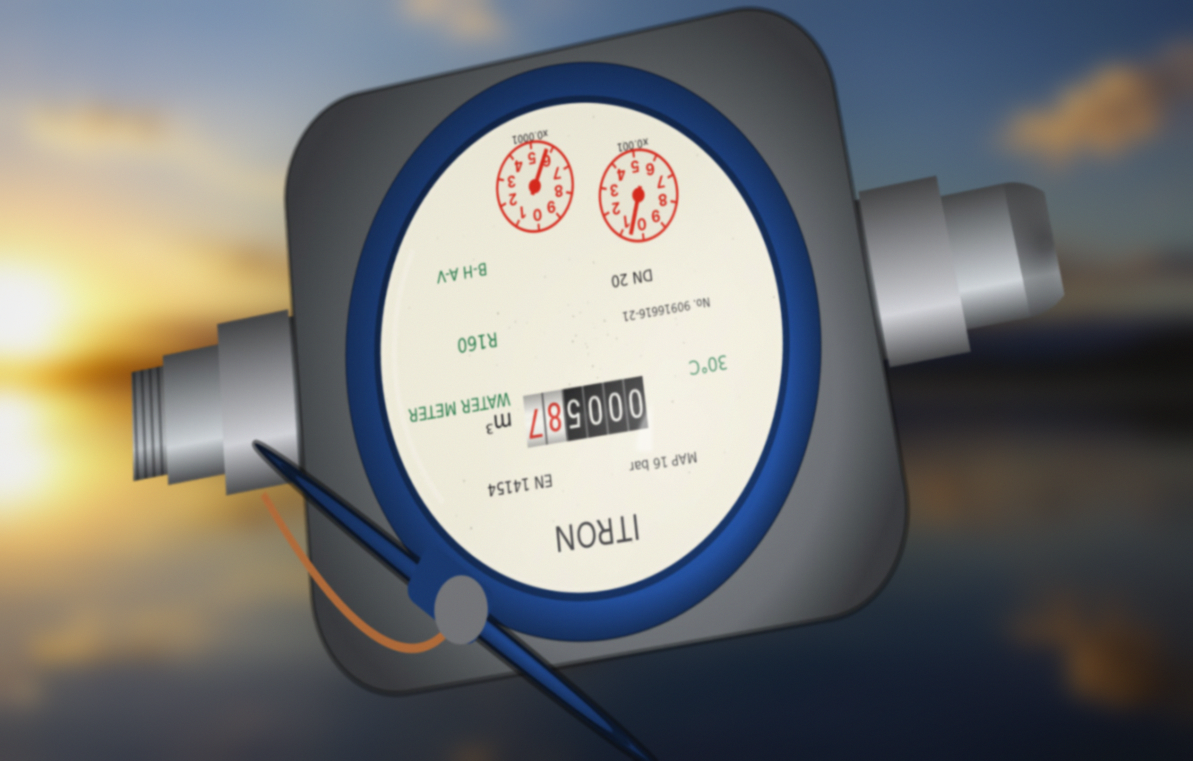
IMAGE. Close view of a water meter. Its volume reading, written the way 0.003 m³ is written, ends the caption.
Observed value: 5.8705 m³
